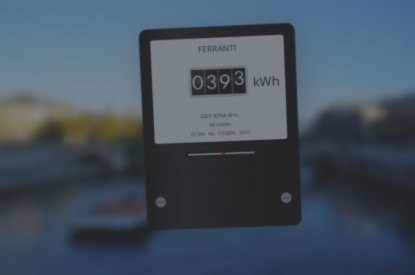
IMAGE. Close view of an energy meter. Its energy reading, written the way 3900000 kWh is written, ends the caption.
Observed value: 393 kWh
